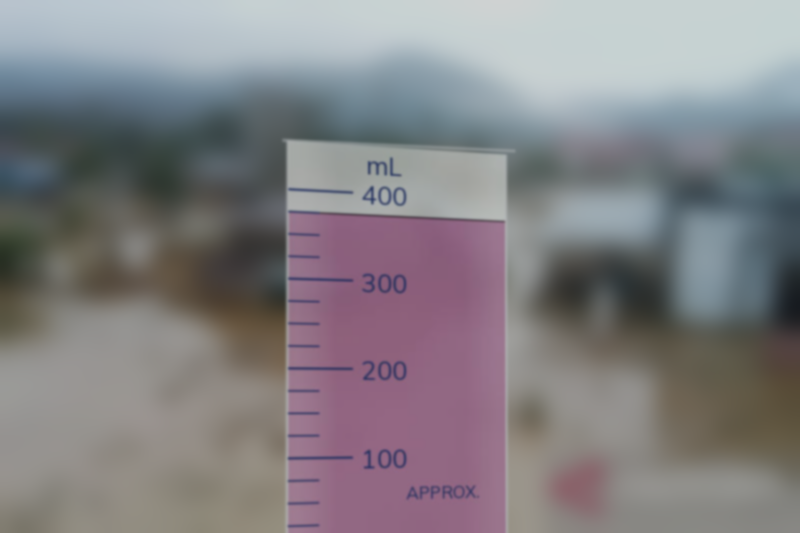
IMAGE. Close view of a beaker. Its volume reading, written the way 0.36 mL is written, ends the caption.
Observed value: 375 mL
